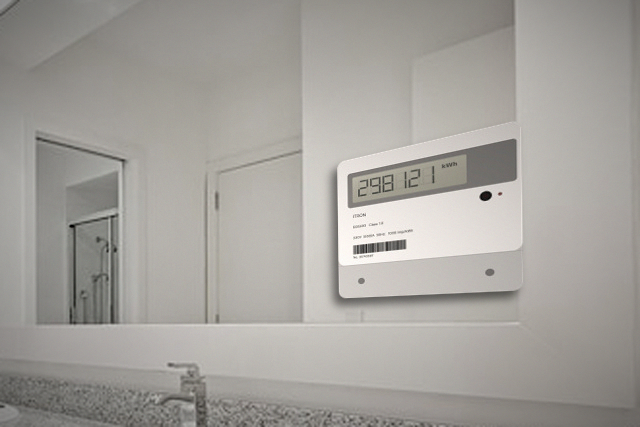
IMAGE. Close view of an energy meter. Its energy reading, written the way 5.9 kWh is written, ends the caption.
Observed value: 298121 kWh
